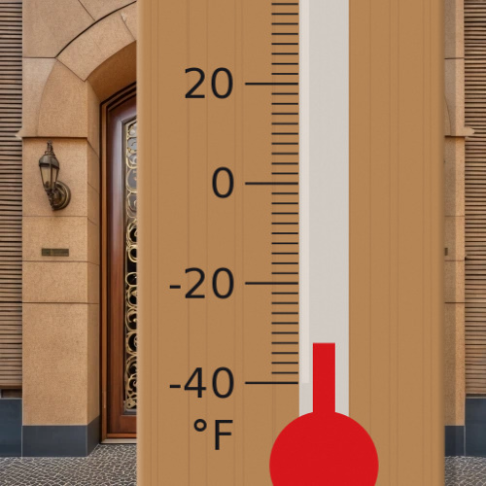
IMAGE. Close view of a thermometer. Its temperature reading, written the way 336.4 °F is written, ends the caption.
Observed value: -32 °F
